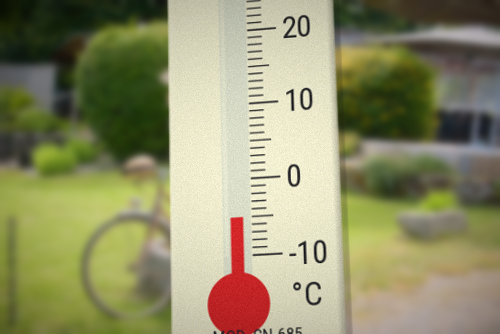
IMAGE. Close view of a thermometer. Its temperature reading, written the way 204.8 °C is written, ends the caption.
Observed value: -5 °C
